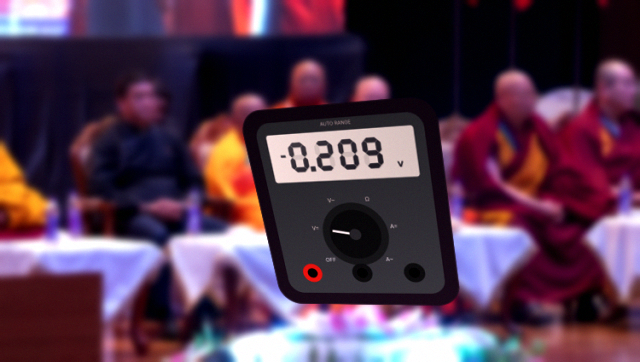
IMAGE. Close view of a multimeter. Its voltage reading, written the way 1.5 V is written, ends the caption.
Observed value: -0.209 V
